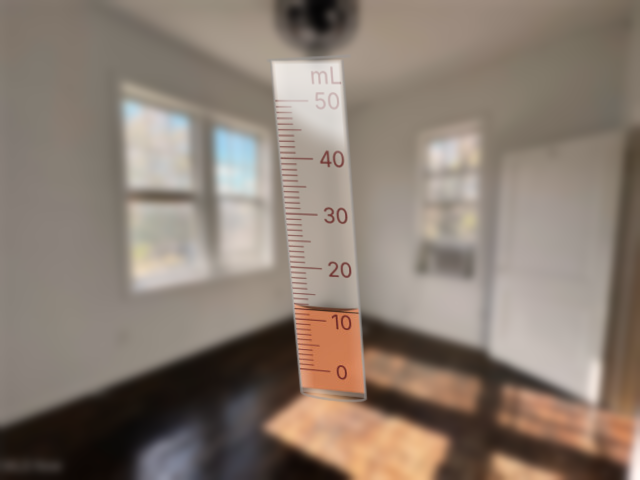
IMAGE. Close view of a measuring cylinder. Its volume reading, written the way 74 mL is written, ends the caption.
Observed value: 12 mL
